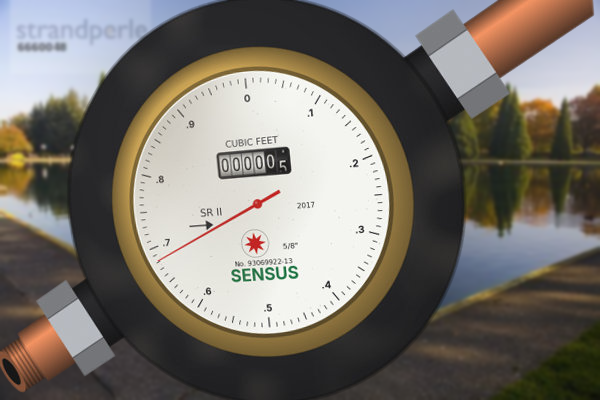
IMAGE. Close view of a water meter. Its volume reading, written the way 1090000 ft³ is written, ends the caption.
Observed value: 4.68 ft³
